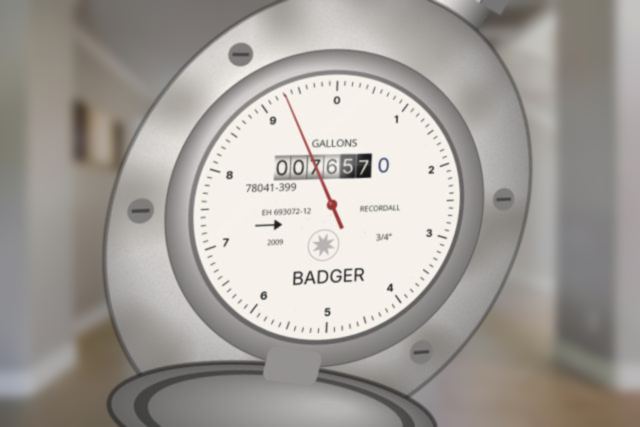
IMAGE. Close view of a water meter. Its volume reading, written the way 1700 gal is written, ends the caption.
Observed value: 76569.3 gal
